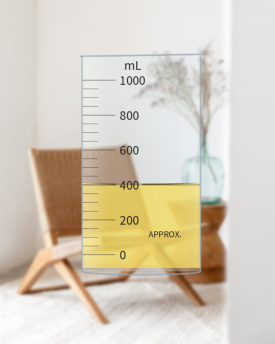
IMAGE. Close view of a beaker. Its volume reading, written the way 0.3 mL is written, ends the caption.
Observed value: 400 mL
